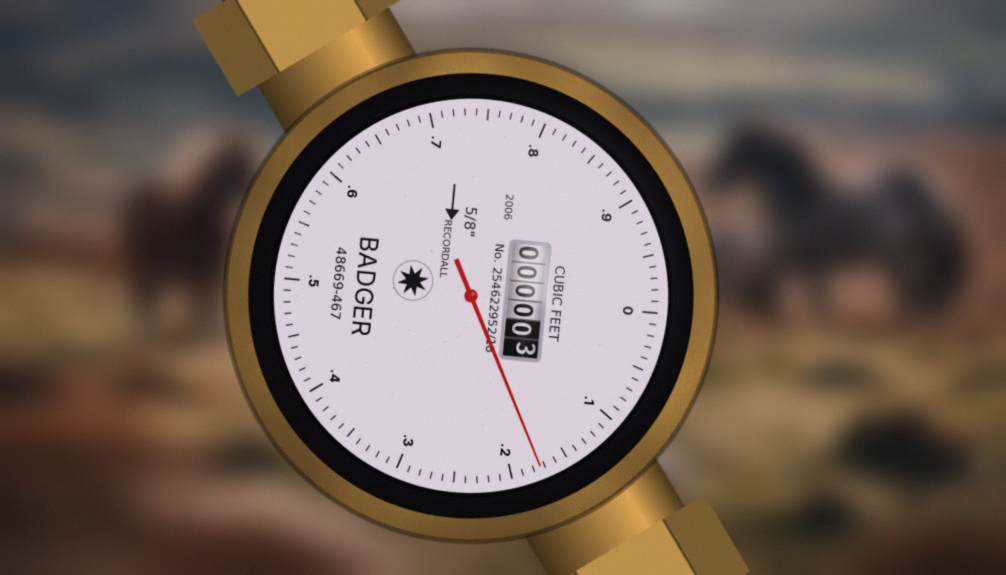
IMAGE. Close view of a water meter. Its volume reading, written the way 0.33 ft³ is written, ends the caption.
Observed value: 3.17 ft³
